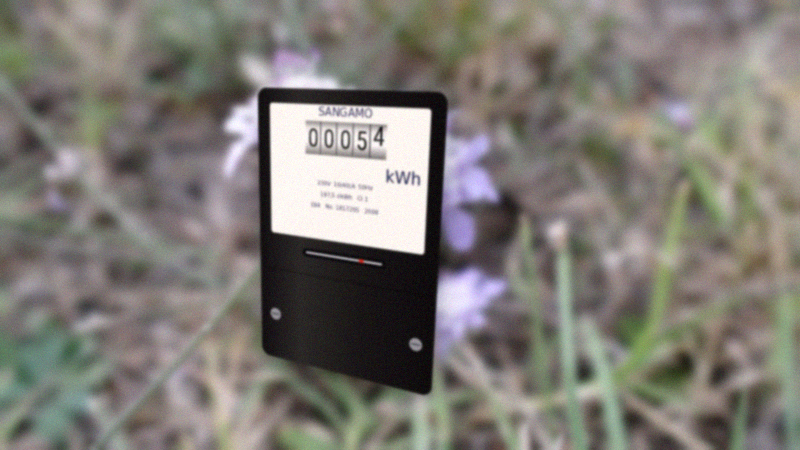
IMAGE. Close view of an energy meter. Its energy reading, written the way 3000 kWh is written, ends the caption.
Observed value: 54 kWh
